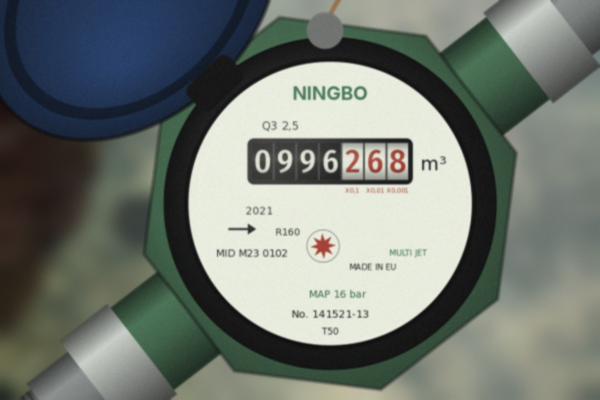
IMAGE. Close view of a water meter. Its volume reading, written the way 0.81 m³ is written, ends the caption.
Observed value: 996.268 m³
